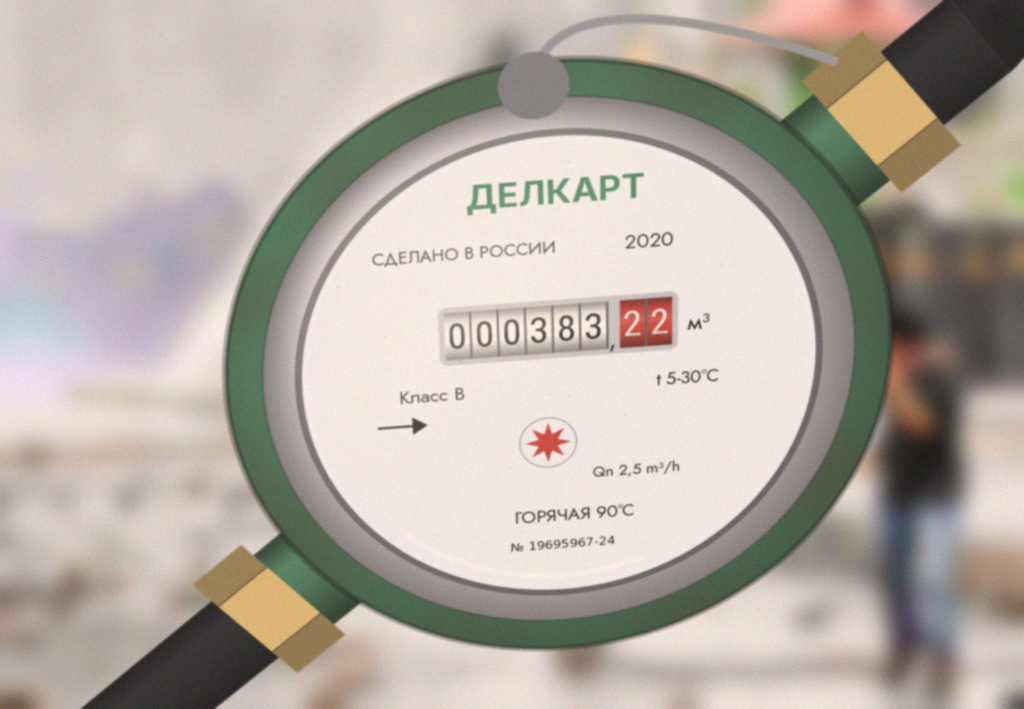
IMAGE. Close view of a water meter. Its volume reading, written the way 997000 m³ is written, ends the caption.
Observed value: 383.22 m³
